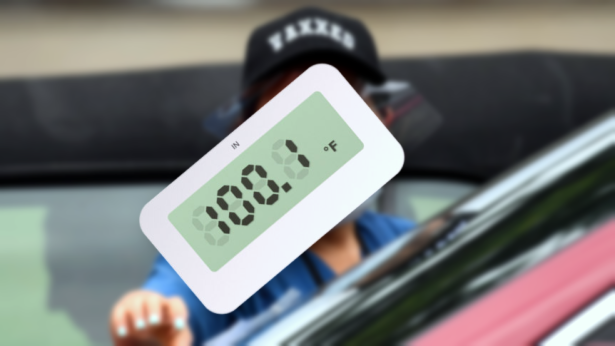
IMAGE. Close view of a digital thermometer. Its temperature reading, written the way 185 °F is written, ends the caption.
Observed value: 100.1 °F
